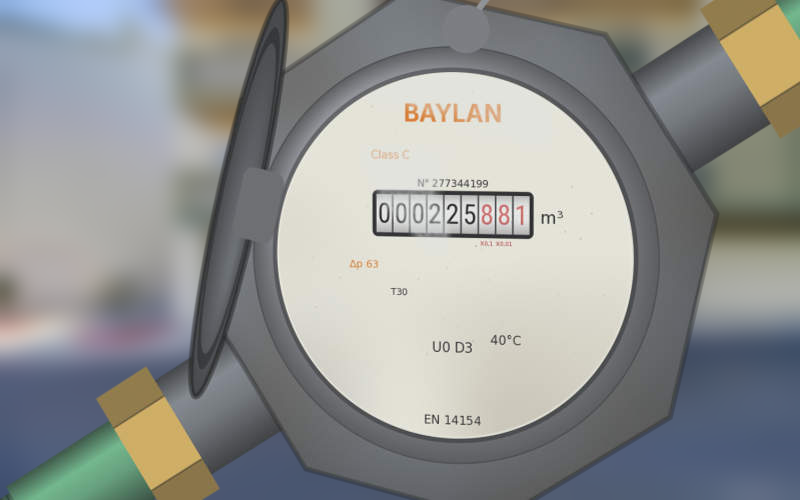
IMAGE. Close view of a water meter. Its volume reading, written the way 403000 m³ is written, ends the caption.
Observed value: 225.881 m³
